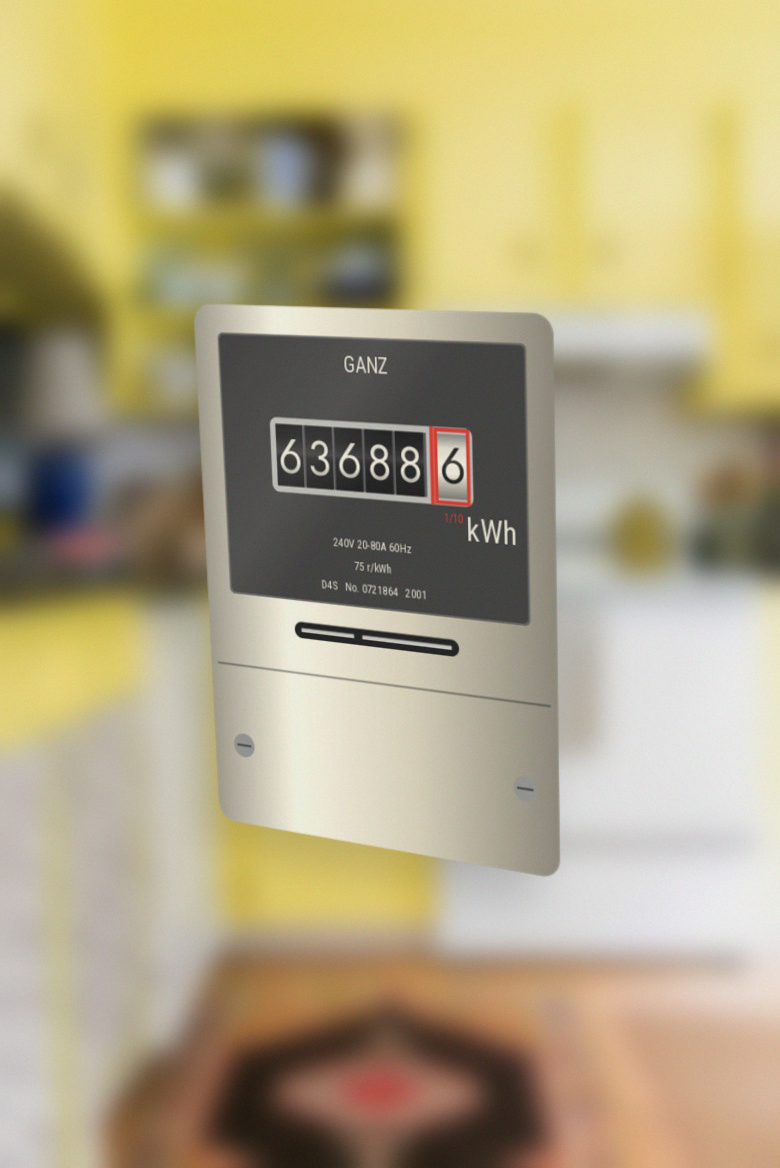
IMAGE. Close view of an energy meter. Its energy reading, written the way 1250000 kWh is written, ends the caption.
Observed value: 63688.6 kWh
